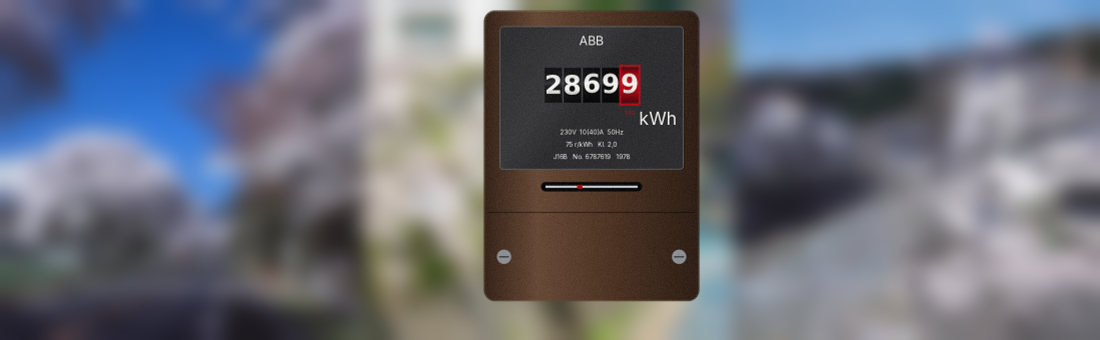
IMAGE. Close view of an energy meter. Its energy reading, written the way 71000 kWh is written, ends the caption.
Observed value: 2869.9 kWh
